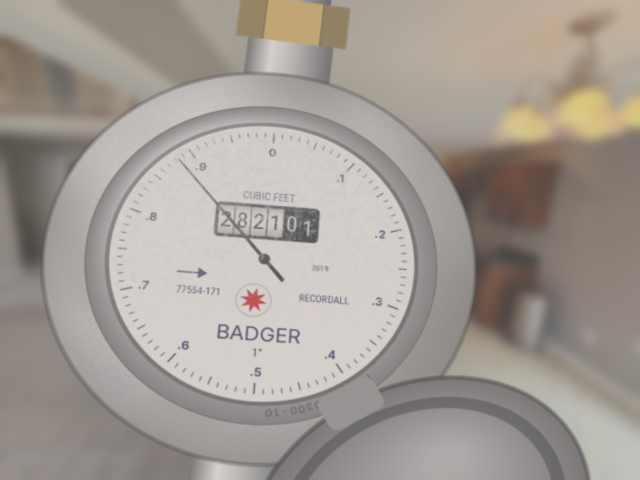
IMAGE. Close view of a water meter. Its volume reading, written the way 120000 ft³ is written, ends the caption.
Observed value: 282100.88 ft³
